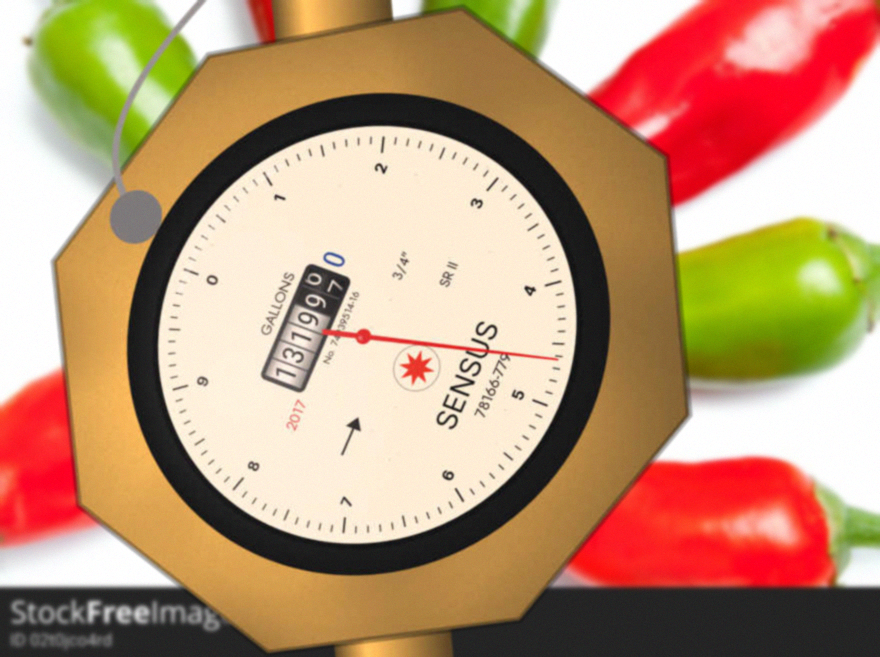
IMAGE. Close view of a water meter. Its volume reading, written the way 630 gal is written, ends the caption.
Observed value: 1319964.6 gal
